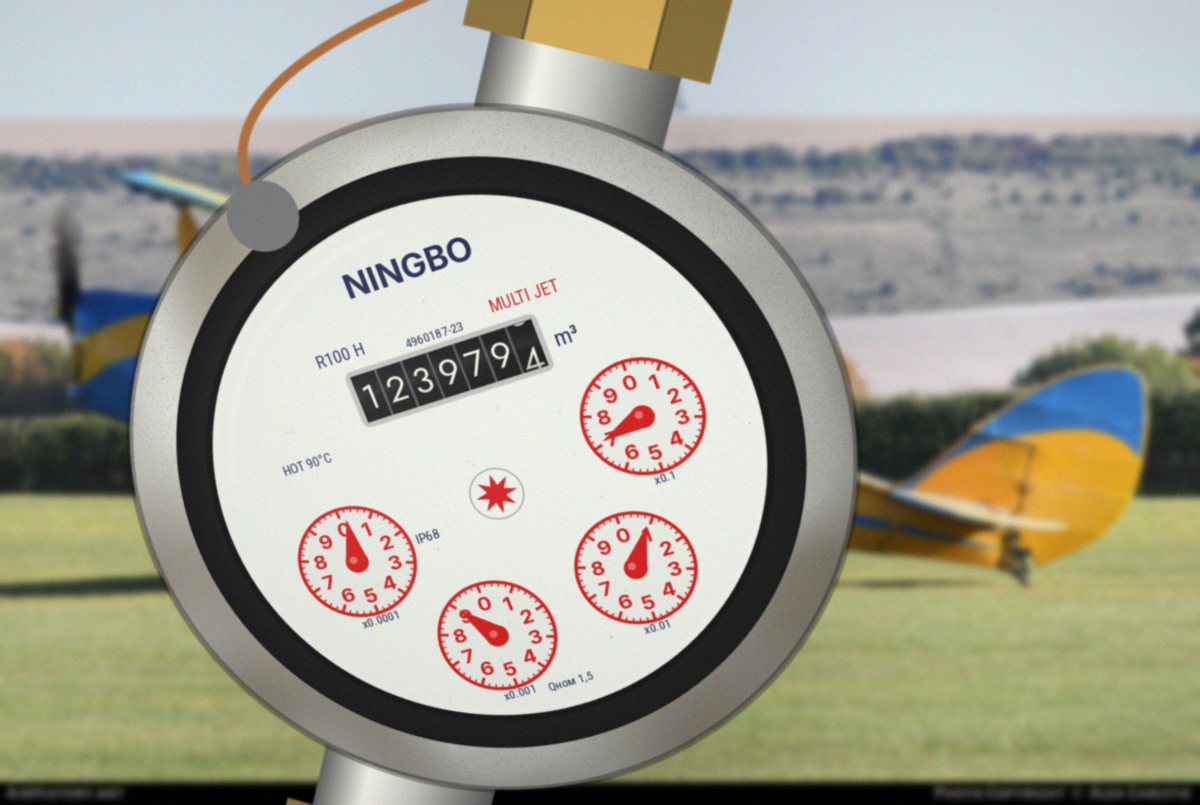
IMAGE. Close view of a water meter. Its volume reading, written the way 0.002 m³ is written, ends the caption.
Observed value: 1239793.7090 m³
